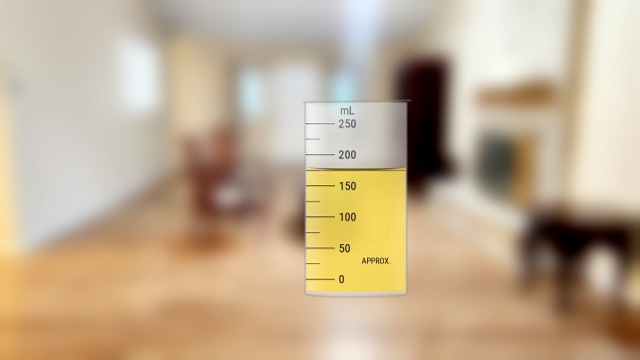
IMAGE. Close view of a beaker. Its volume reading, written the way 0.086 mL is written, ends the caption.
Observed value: 175 mL
